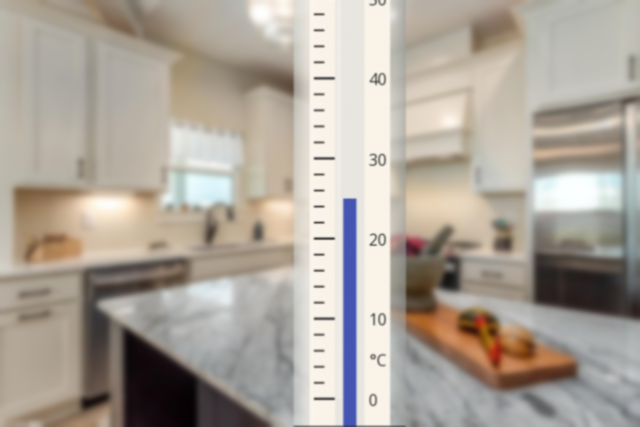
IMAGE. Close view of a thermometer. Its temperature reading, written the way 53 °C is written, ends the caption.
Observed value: 25 °C
